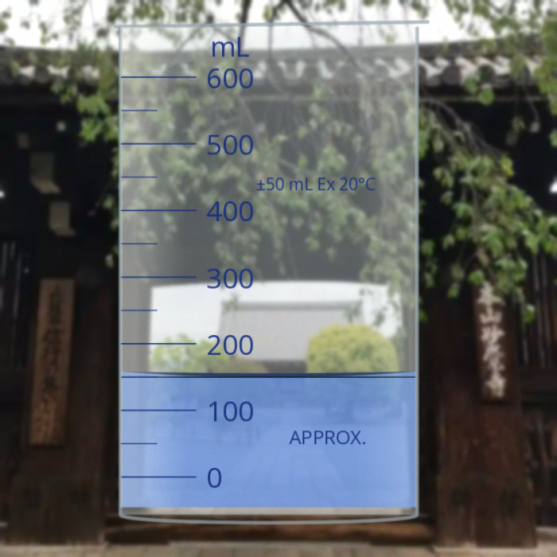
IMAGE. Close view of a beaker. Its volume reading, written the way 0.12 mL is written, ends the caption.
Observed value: 150 mL
